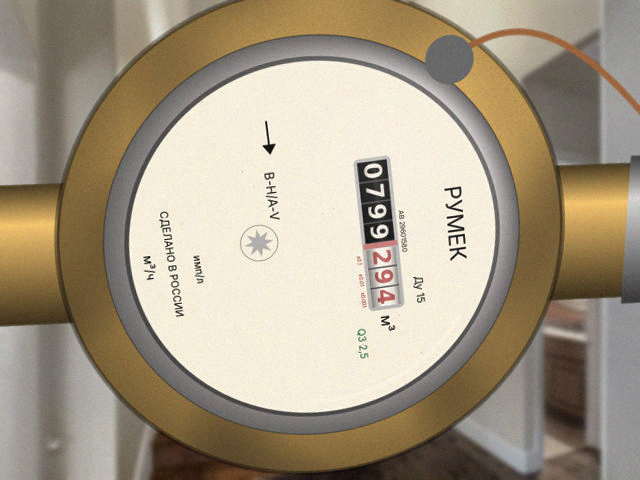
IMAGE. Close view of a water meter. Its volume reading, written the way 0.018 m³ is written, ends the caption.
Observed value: 799.294 m³
